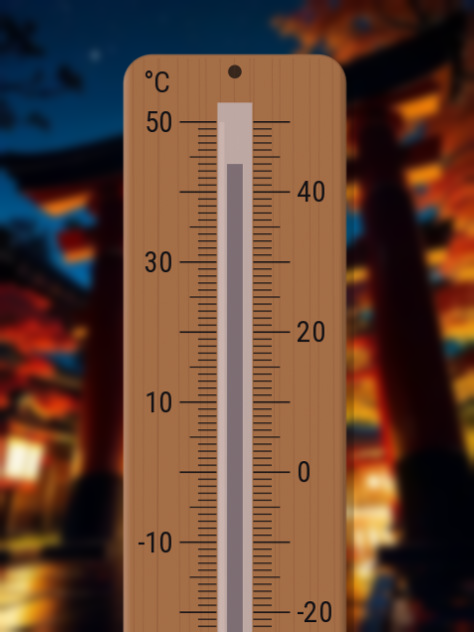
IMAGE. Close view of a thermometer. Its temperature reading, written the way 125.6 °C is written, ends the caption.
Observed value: 44 °C
